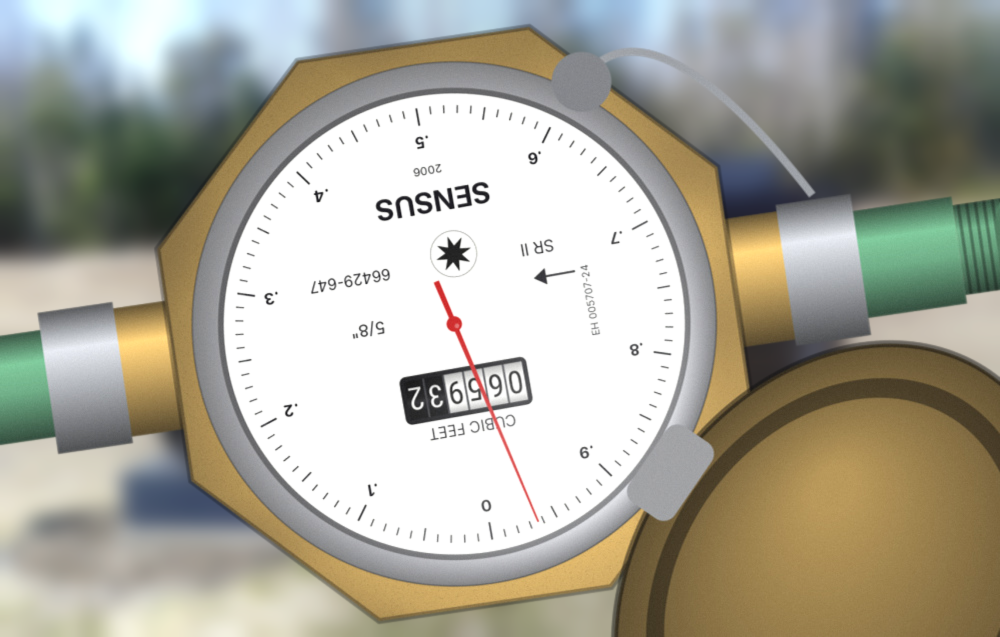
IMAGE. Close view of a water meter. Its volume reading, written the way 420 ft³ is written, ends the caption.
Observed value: 65931.96 ft³
